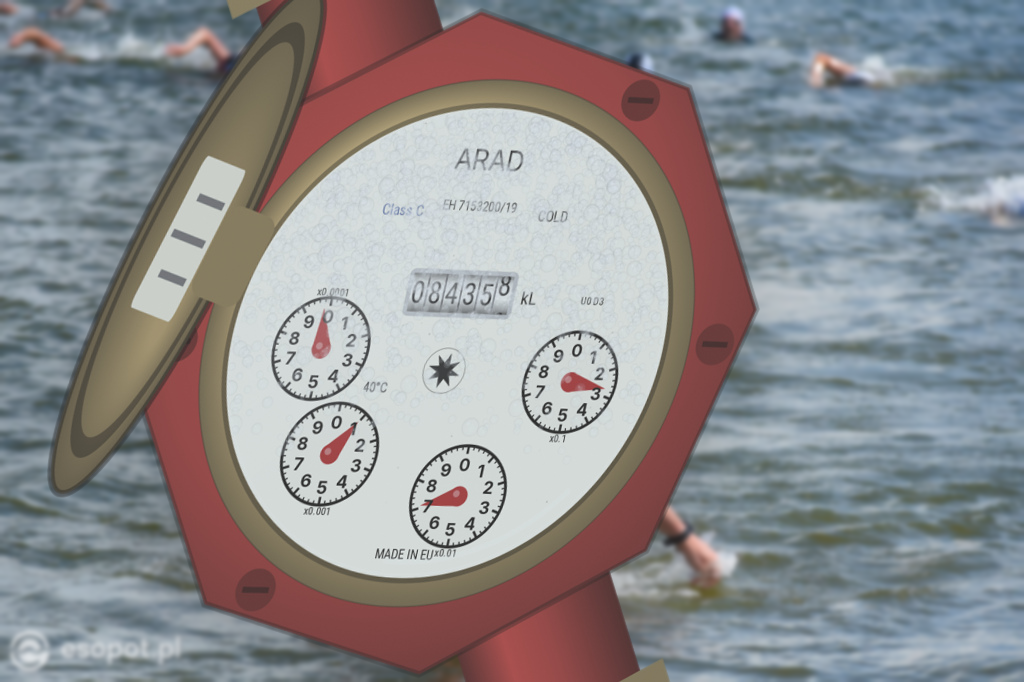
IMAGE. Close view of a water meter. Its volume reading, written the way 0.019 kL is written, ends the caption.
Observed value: 84358.2709 kL
